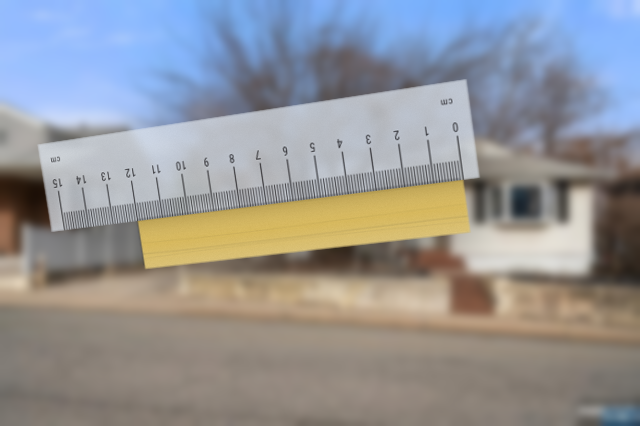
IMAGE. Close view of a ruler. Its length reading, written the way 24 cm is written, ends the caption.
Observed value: 12 cm
